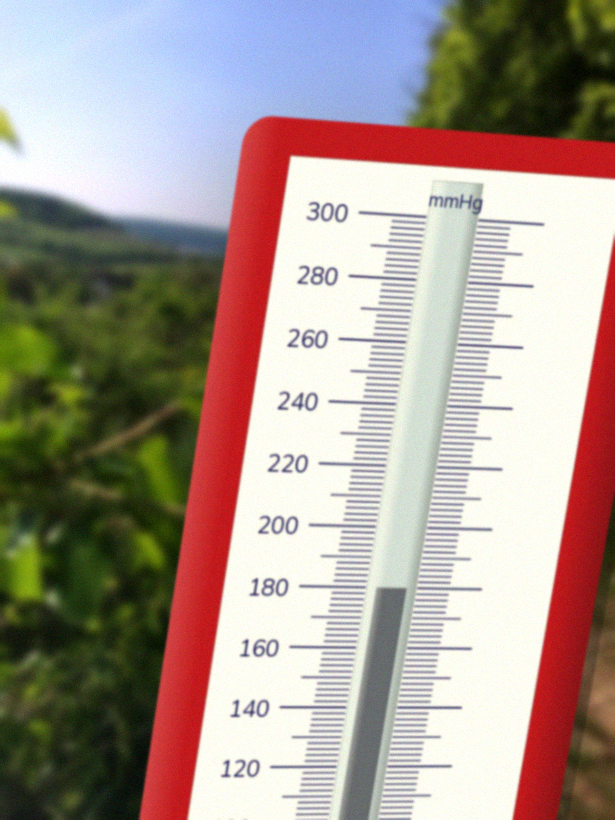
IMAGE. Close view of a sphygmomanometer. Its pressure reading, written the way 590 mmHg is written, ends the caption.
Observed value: 180 mmHg
